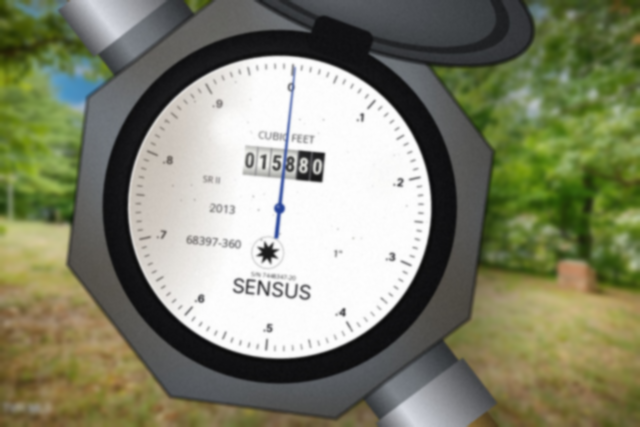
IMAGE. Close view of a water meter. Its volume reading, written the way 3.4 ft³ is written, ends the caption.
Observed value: 15880.00 ft³
